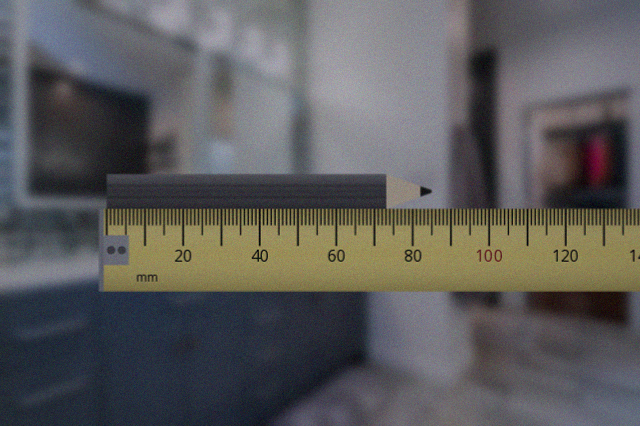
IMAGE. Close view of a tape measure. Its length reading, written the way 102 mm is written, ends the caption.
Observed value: 85 mm
